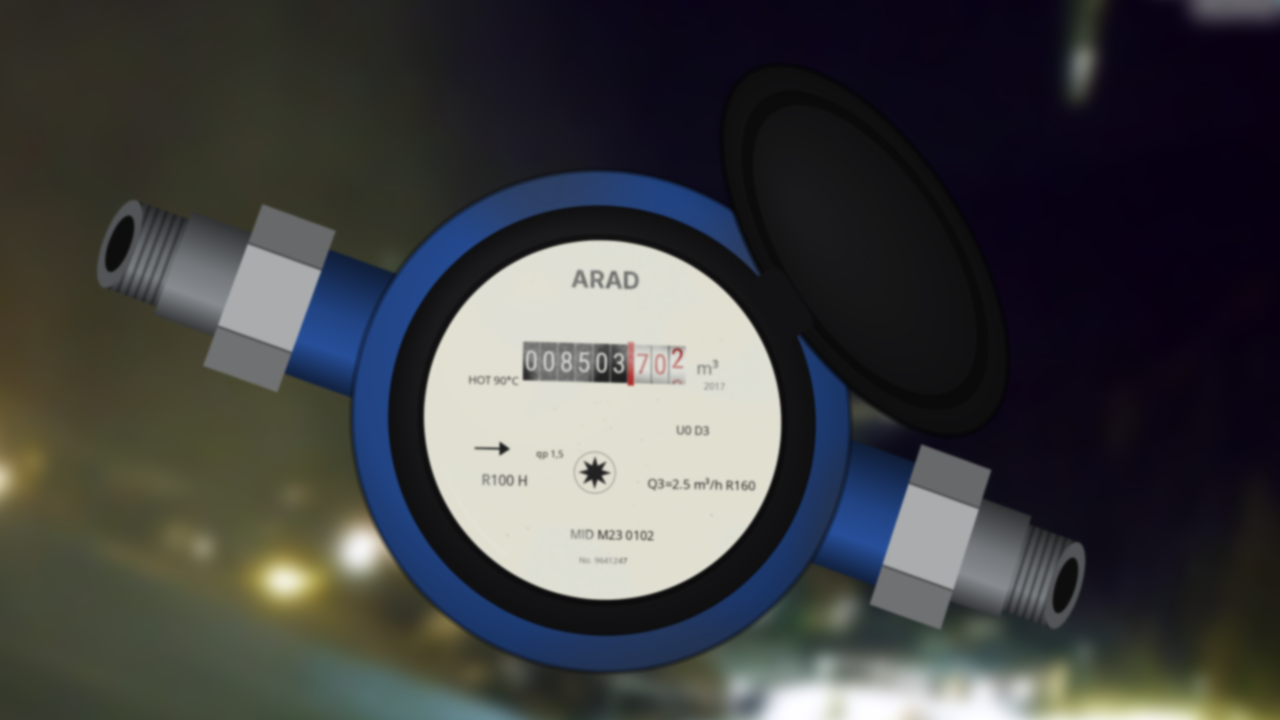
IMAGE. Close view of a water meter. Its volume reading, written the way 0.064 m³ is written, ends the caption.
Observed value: 8503.702 m³
